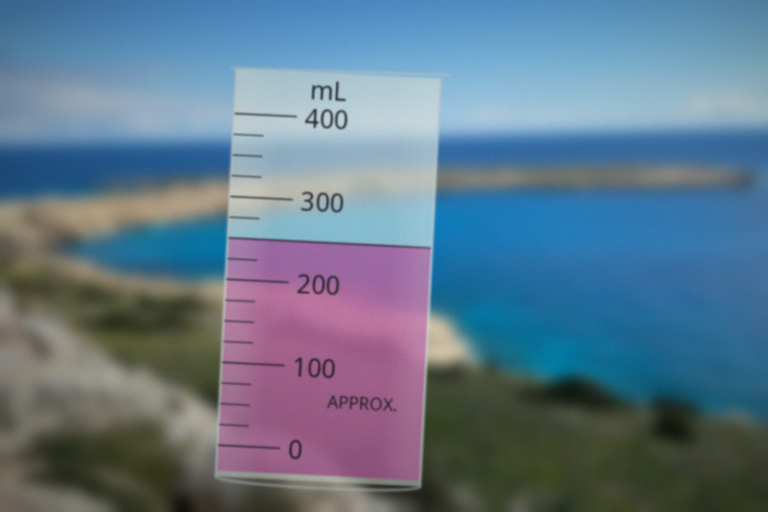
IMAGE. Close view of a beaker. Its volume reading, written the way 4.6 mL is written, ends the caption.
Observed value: 250 mL
